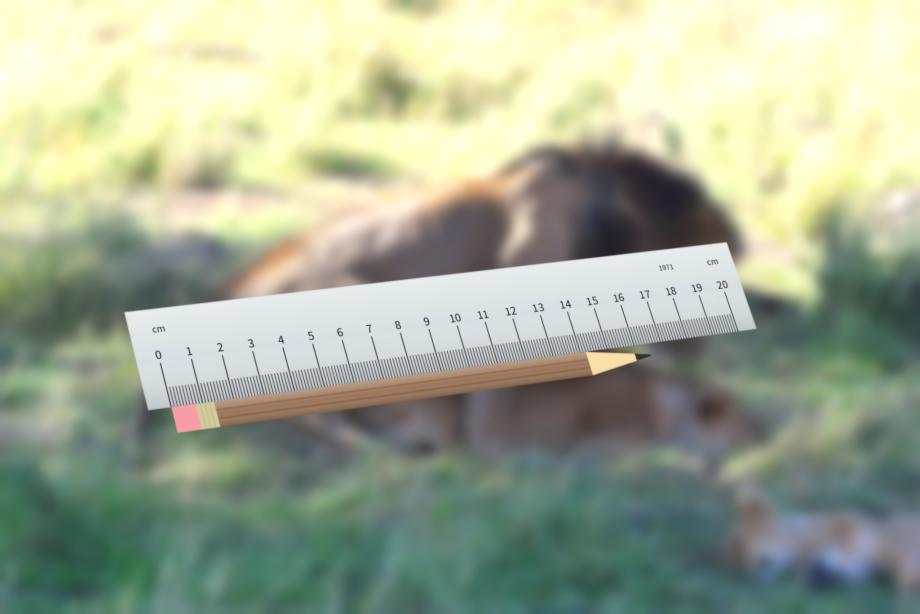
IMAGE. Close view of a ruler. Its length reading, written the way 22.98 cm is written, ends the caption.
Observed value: 16.5 cm
